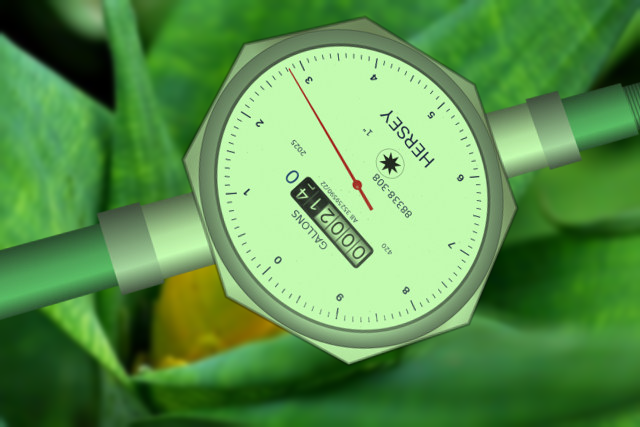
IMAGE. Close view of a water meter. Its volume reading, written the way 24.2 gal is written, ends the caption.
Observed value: 2142.8 gal
